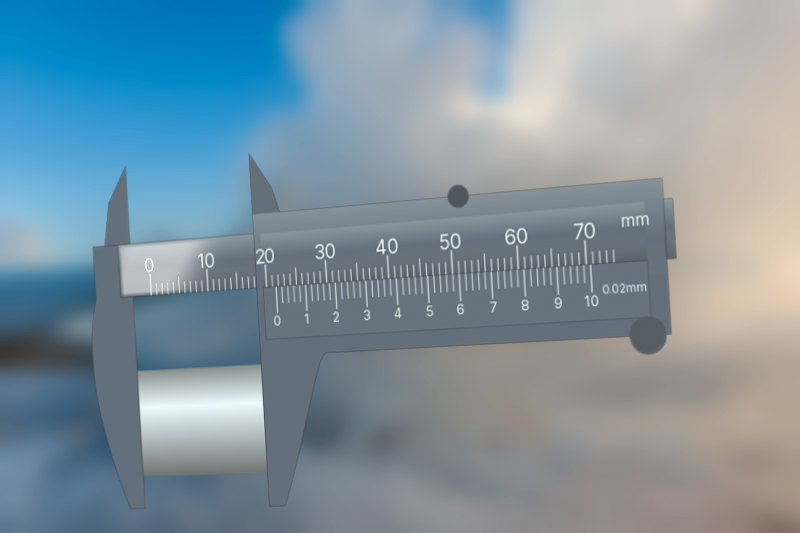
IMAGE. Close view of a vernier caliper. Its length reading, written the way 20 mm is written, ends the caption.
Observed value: 21.6 mm
